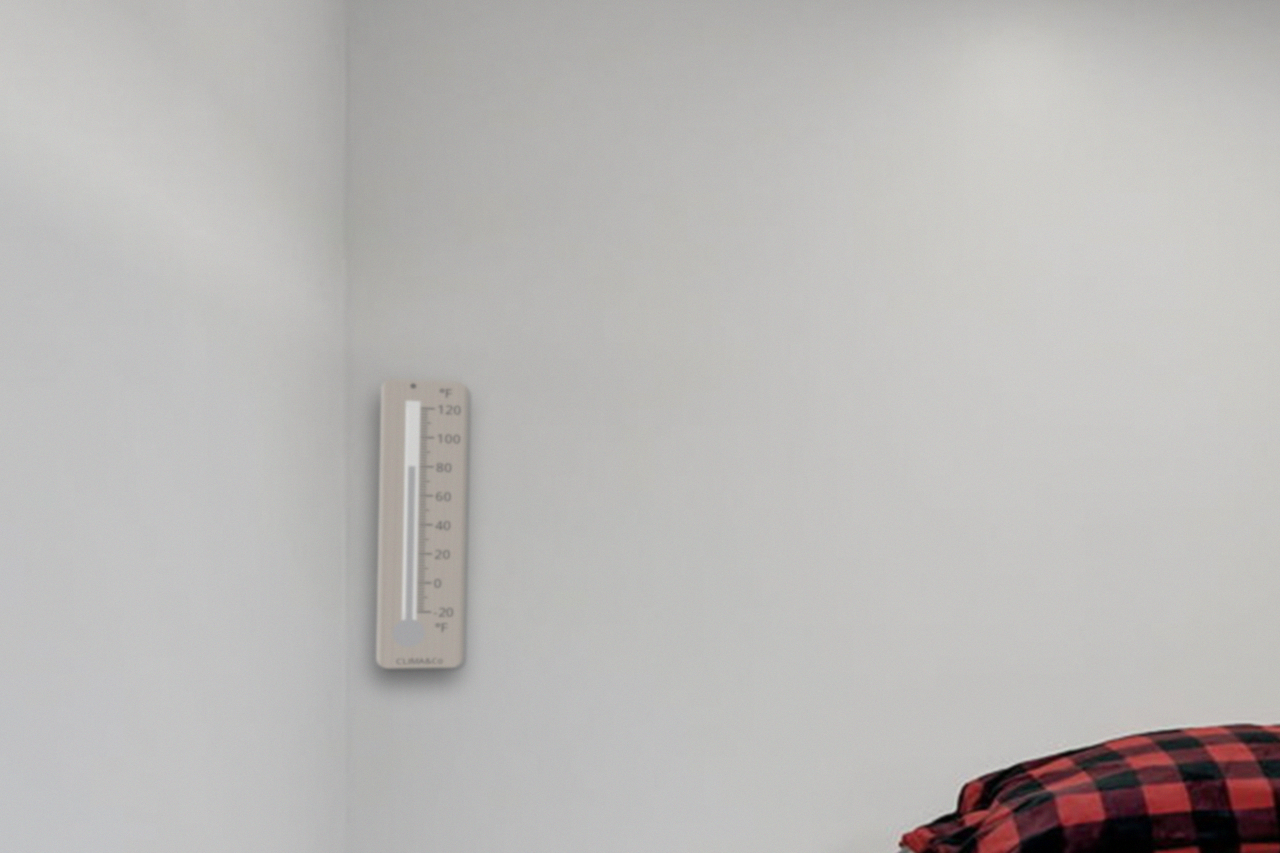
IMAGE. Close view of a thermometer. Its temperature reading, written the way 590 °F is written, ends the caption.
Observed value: 80 °F
